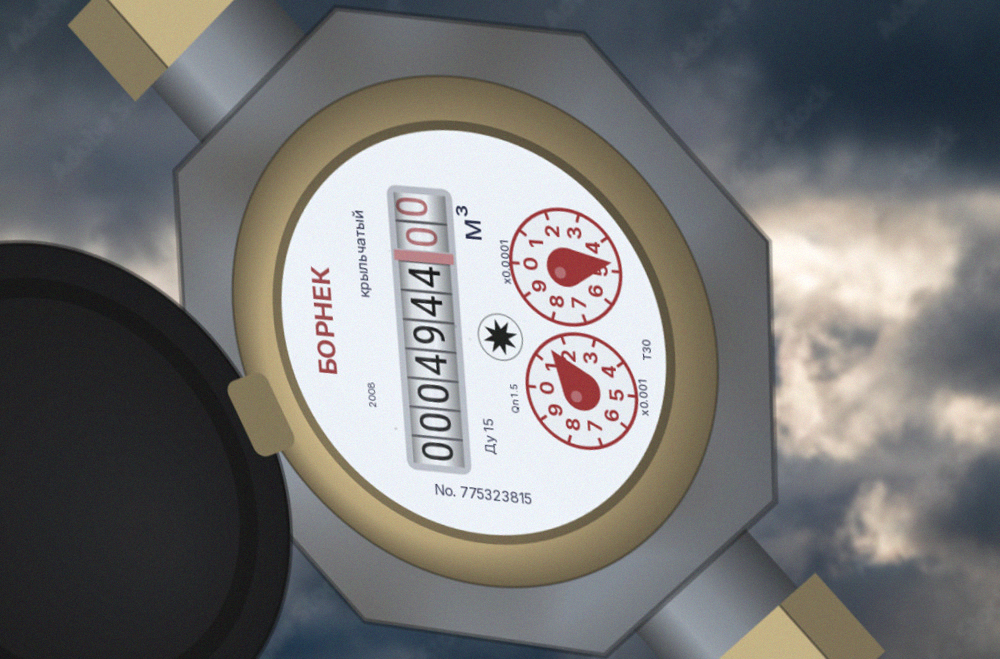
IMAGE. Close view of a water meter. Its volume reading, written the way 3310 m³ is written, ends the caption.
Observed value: 4944.0014 m³
